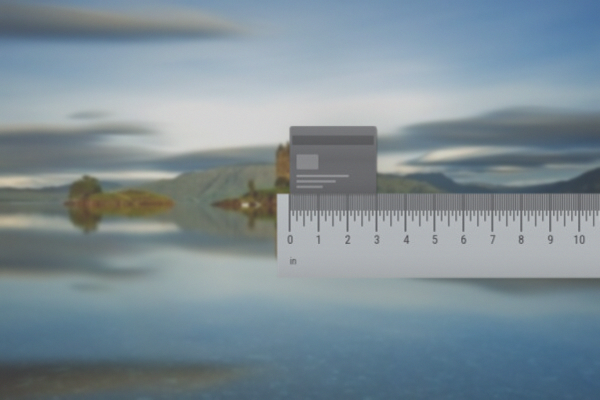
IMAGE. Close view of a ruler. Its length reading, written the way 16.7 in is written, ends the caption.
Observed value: 3 in
